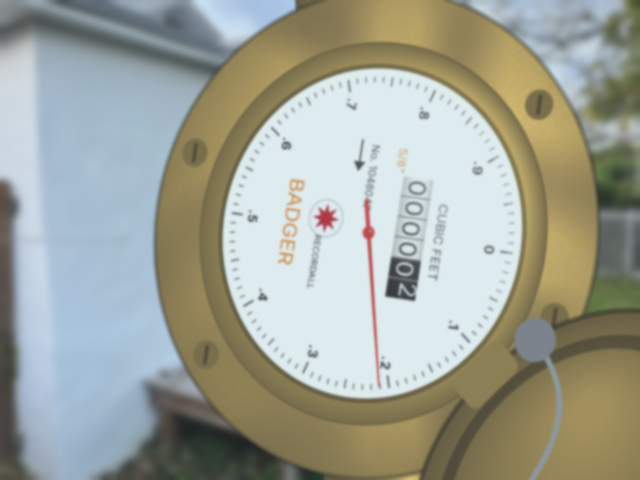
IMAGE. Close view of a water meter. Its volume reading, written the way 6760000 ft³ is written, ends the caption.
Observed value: 2.21 ft³
